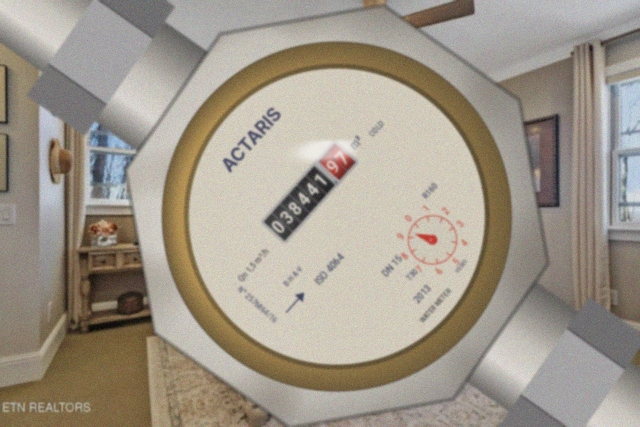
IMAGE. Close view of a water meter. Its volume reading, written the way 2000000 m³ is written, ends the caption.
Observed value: 38441.969 m³
